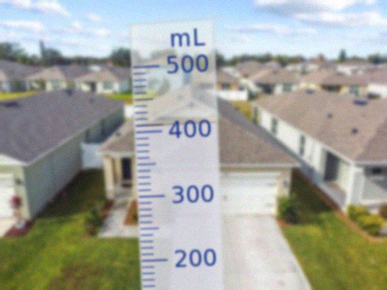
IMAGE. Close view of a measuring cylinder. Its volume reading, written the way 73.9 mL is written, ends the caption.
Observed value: 410 mL
